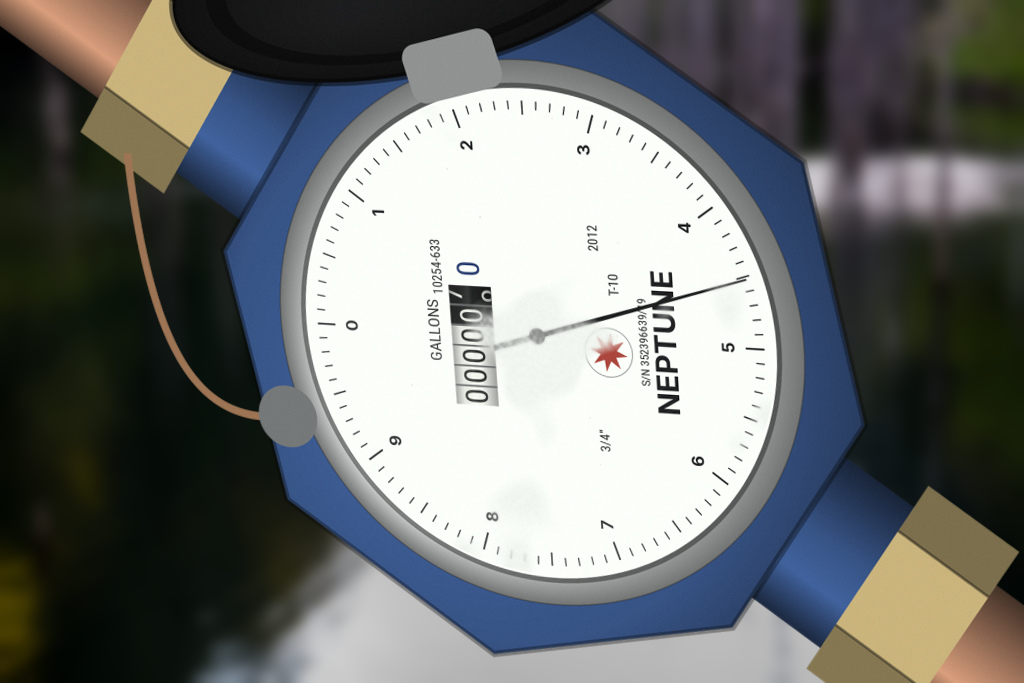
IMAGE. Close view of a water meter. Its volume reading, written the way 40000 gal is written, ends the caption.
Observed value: 74.5 gal
